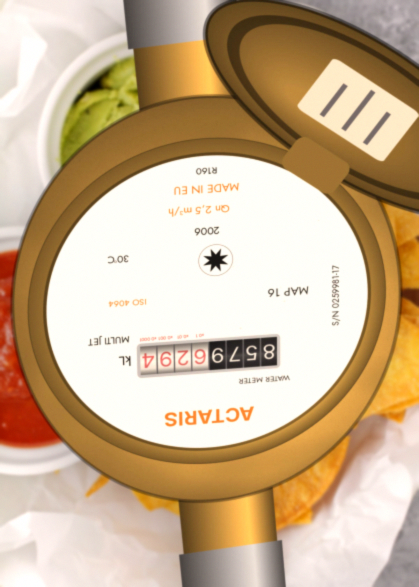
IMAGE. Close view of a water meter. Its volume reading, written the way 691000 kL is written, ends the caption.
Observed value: 8579.6294 kL
